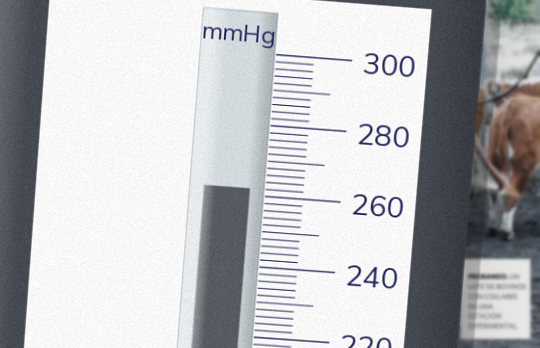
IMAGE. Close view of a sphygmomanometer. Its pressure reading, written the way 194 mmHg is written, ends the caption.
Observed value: 262 mmHg
